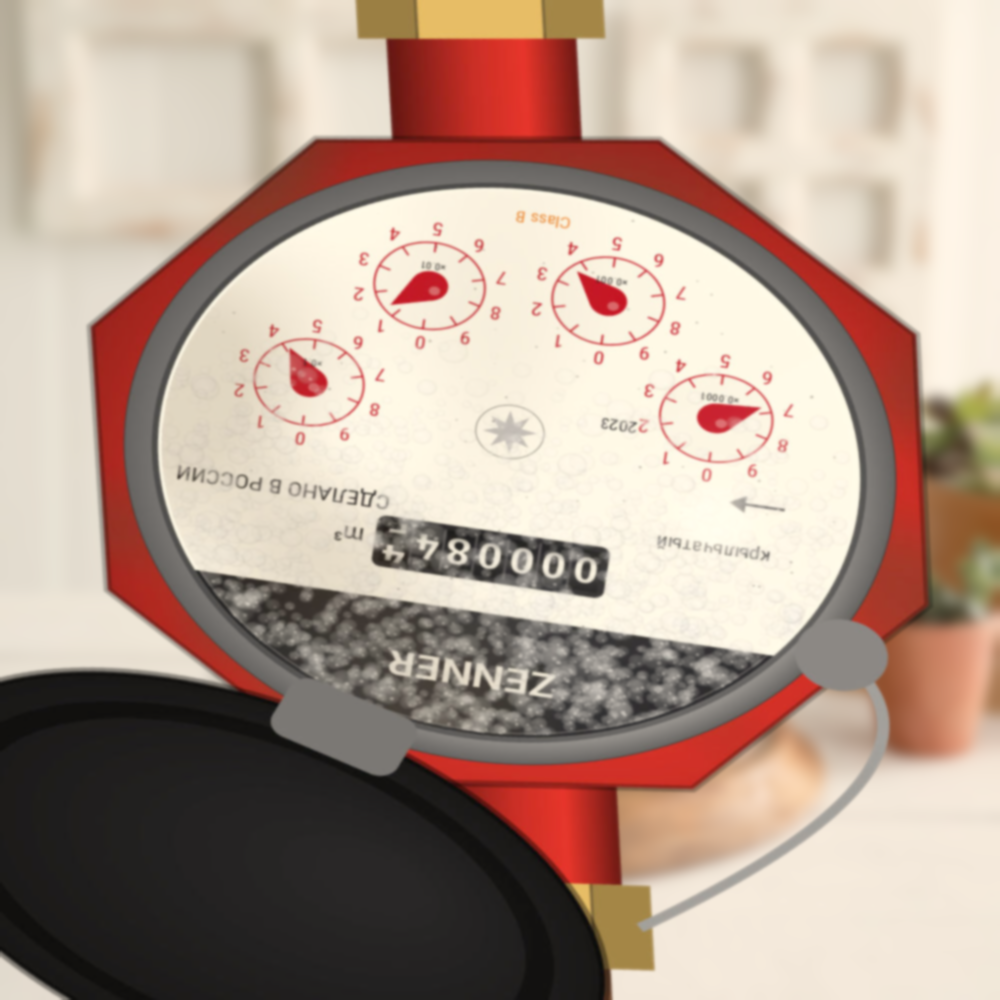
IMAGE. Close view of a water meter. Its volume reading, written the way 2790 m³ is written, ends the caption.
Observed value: 844.4136 m³
